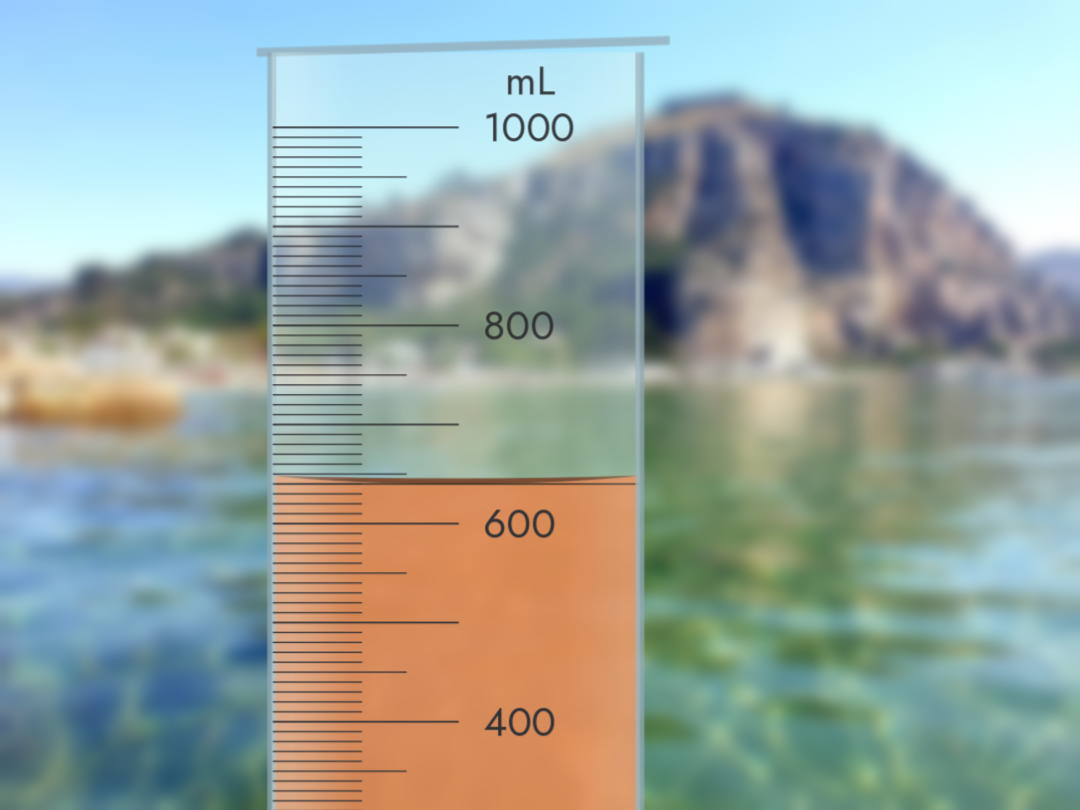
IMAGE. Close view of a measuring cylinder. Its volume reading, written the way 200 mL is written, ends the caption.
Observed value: 640 mL
